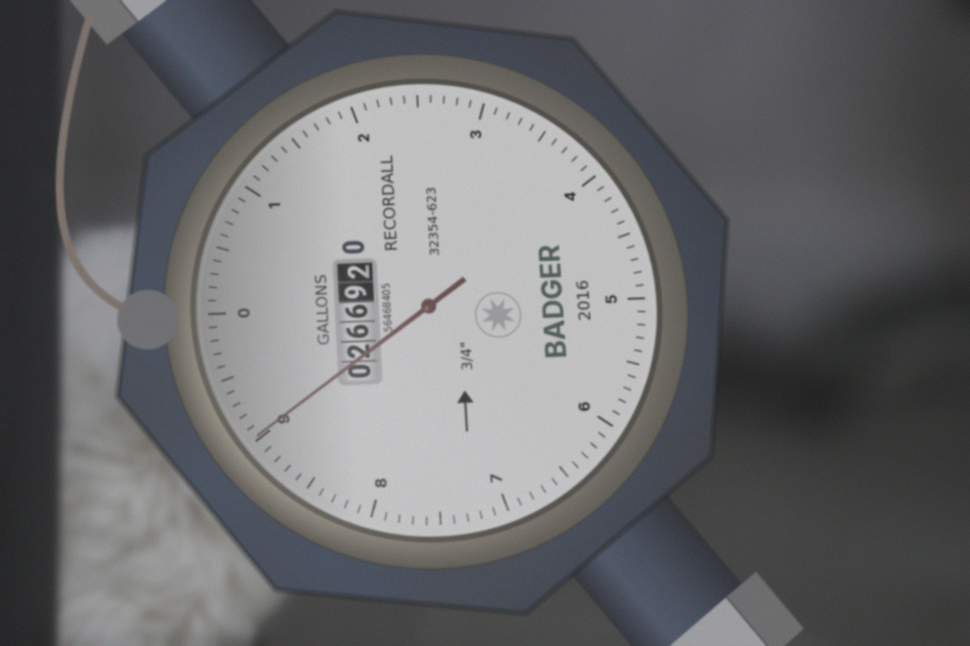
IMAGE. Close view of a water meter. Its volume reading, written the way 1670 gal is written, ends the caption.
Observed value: 266919.0 gal
